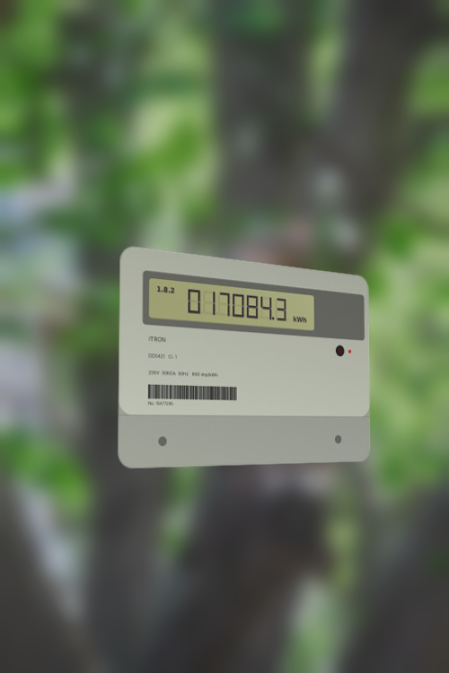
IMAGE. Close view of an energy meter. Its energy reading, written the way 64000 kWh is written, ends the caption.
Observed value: 17084.3 kWh
